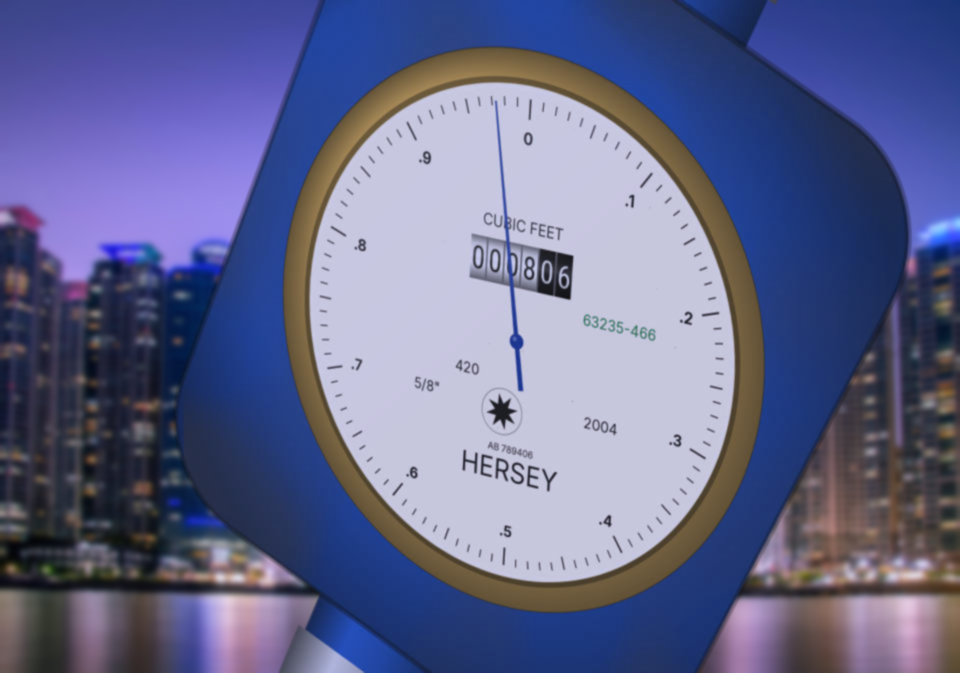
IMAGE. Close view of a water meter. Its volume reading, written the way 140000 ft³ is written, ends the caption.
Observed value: 805.97 ft³
